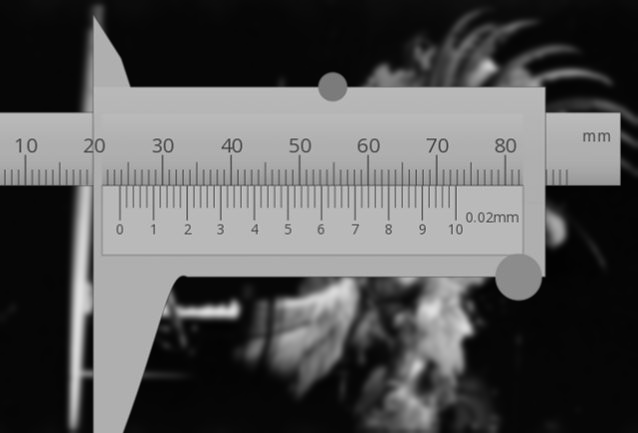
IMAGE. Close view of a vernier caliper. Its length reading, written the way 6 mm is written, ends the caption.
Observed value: 23.8 mm
